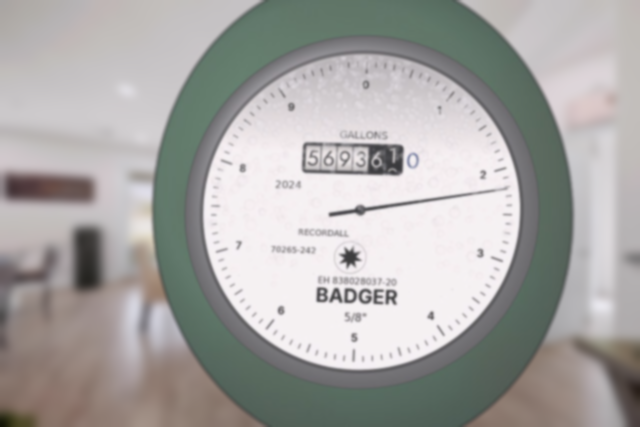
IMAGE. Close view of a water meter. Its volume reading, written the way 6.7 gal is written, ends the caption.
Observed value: 5693612.2 gal
